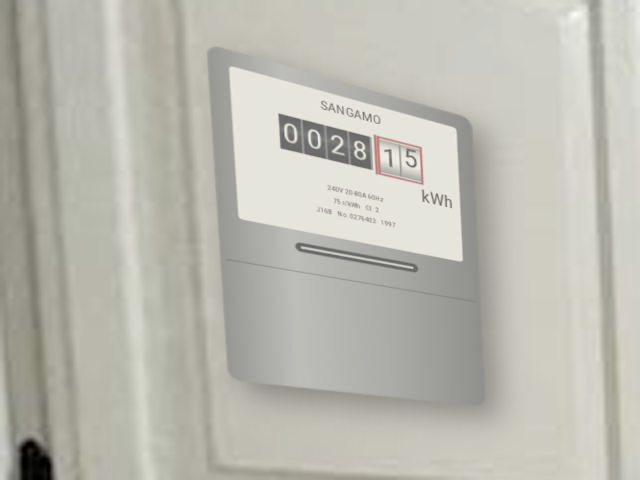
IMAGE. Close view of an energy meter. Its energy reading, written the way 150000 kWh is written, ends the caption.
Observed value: 28.15 kWh
